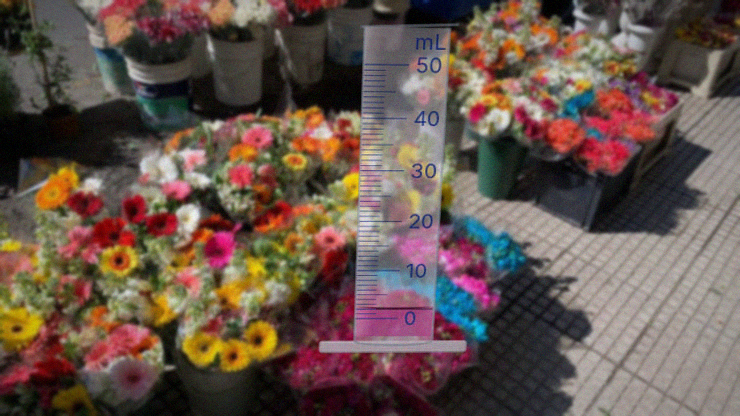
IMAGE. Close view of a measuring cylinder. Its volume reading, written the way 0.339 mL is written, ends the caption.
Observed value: 2 mL
